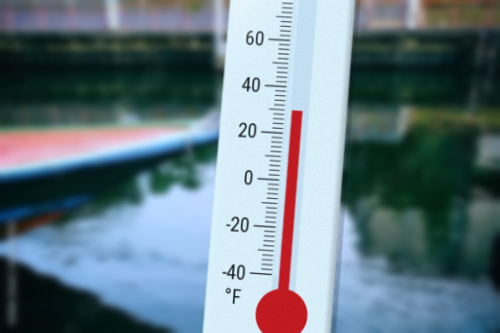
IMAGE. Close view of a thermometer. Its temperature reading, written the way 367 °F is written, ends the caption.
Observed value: 30 °F
